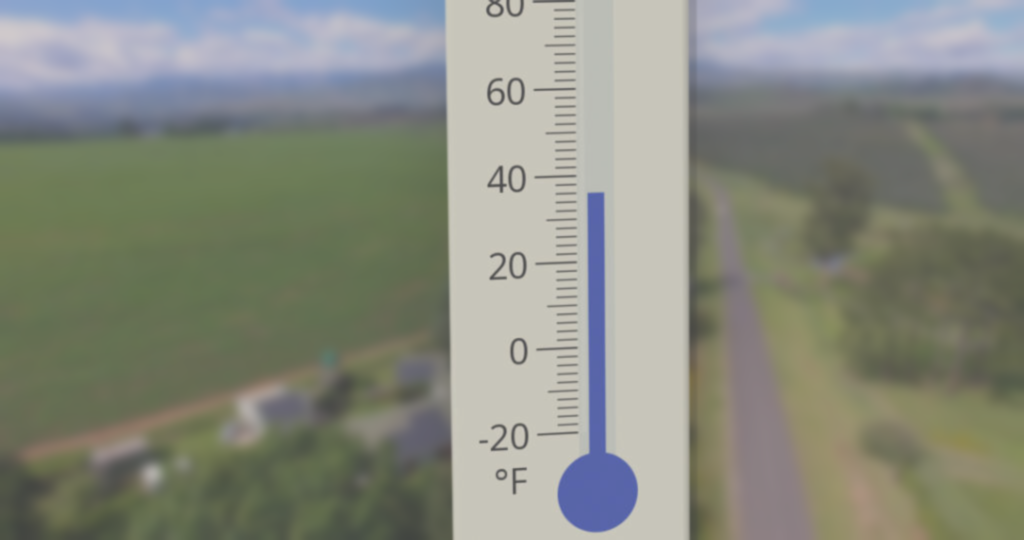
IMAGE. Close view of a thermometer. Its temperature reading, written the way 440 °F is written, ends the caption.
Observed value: 36 °F
